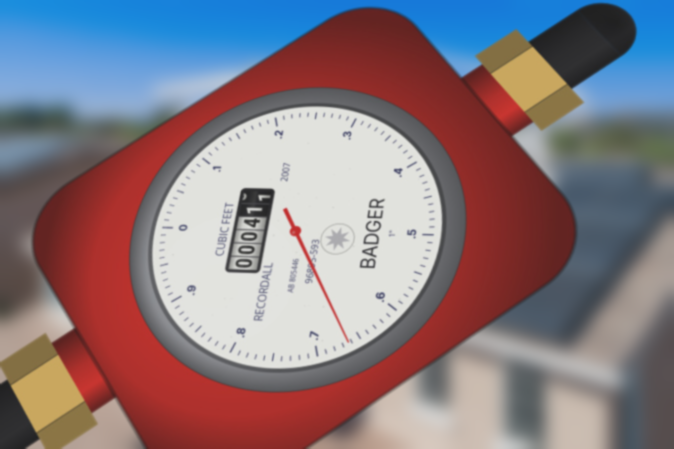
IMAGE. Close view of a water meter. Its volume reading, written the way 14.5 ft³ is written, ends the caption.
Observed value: 410.66 ft³
